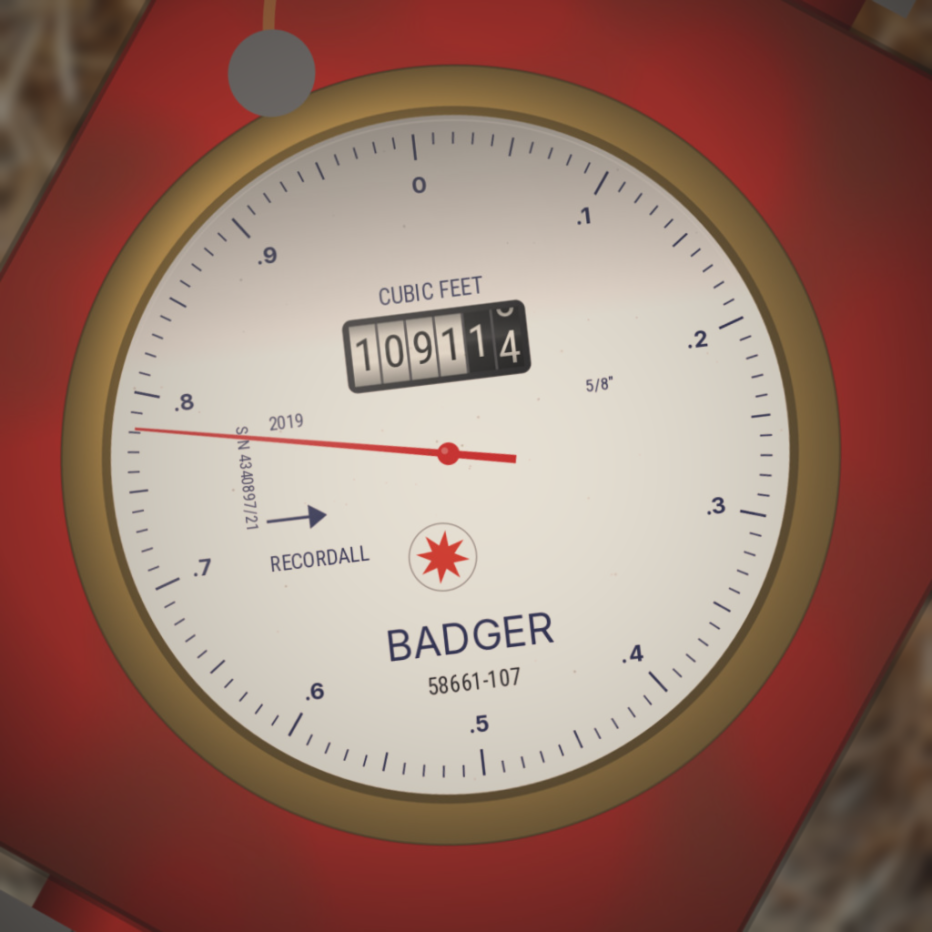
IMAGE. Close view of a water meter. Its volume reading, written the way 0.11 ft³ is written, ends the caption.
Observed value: 109113.78 ft³
